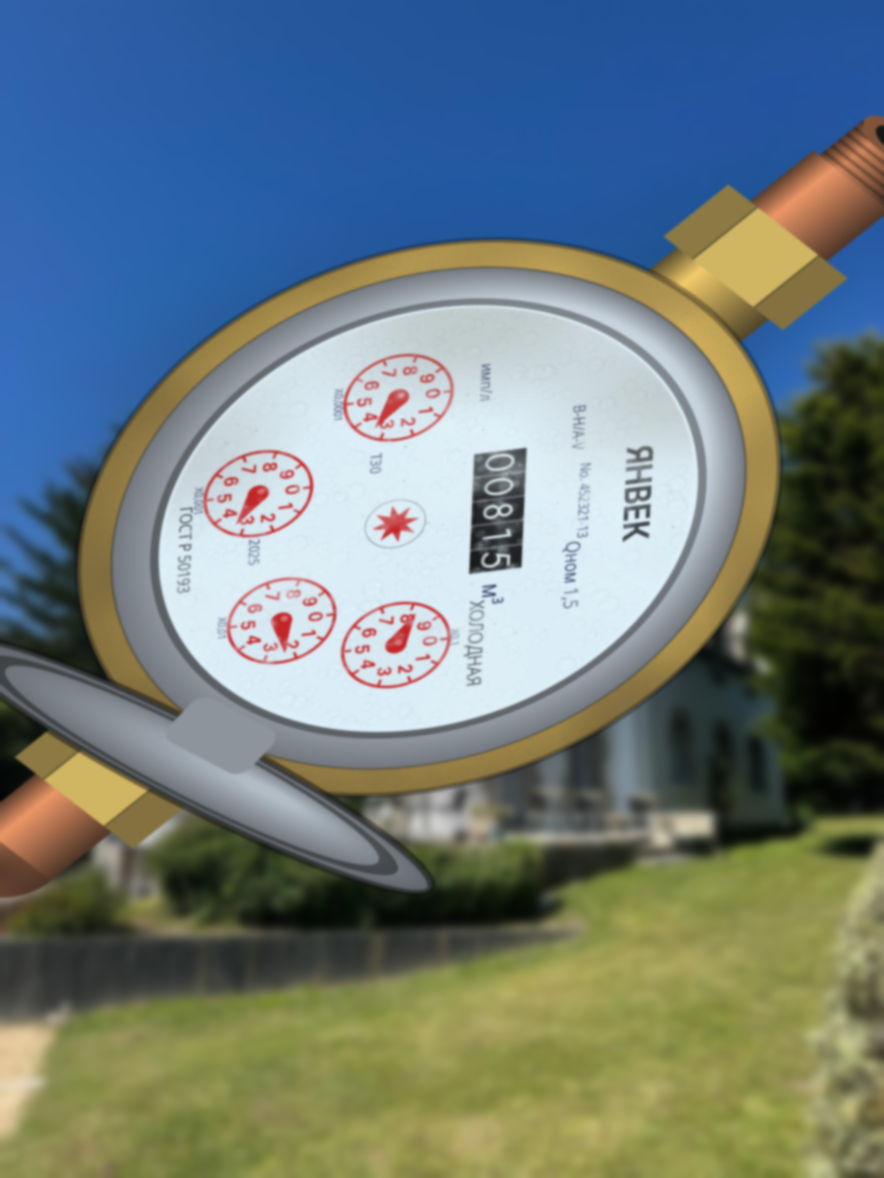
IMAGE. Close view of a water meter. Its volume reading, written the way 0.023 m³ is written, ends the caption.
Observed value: 815.8233 m³
